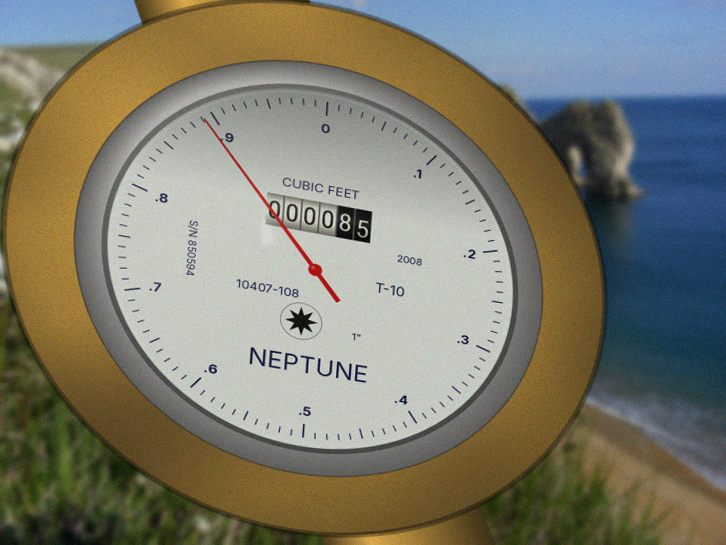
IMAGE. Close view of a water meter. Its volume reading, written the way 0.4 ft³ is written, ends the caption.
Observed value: 84.89 ft³
